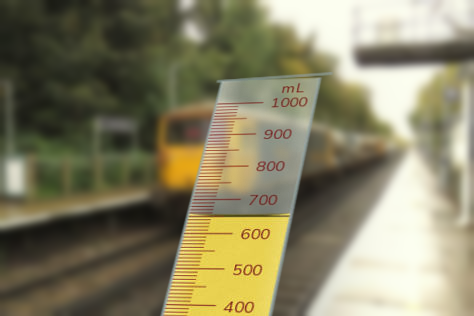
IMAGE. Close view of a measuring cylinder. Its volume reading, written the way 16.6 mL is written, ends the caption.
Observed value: 650 mL
